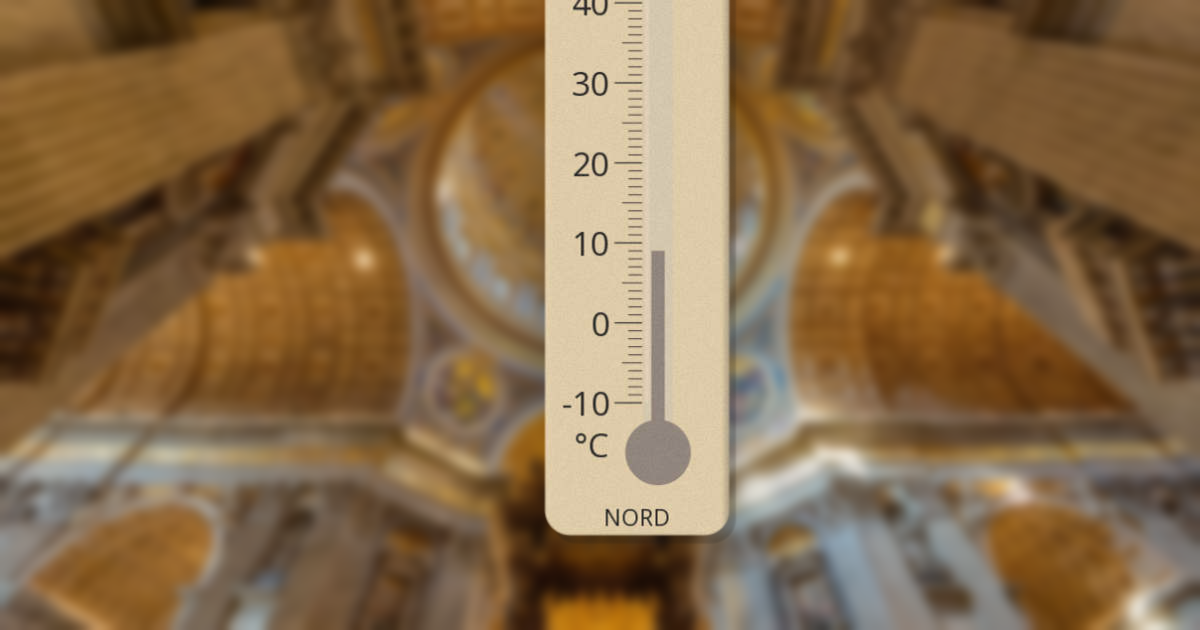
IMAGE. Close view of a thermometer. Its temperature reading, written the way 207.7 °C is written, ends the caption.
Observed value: 9 °C
